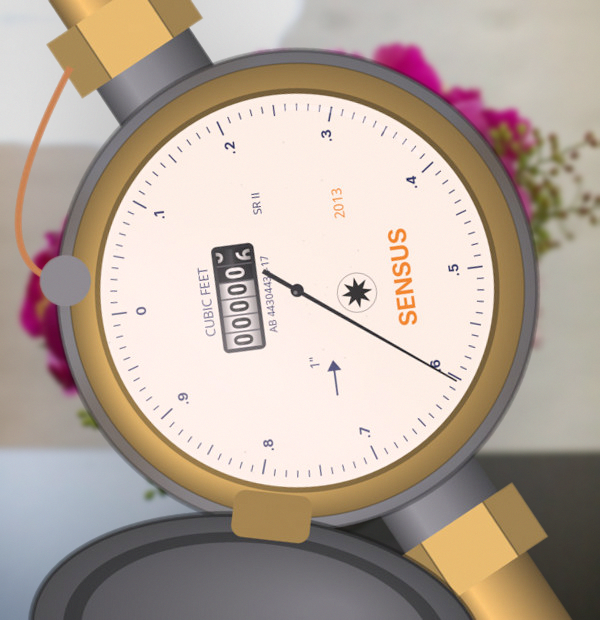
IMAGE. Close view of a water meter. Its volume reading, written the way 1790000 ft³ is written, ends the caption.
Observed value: 5.60 ft³
